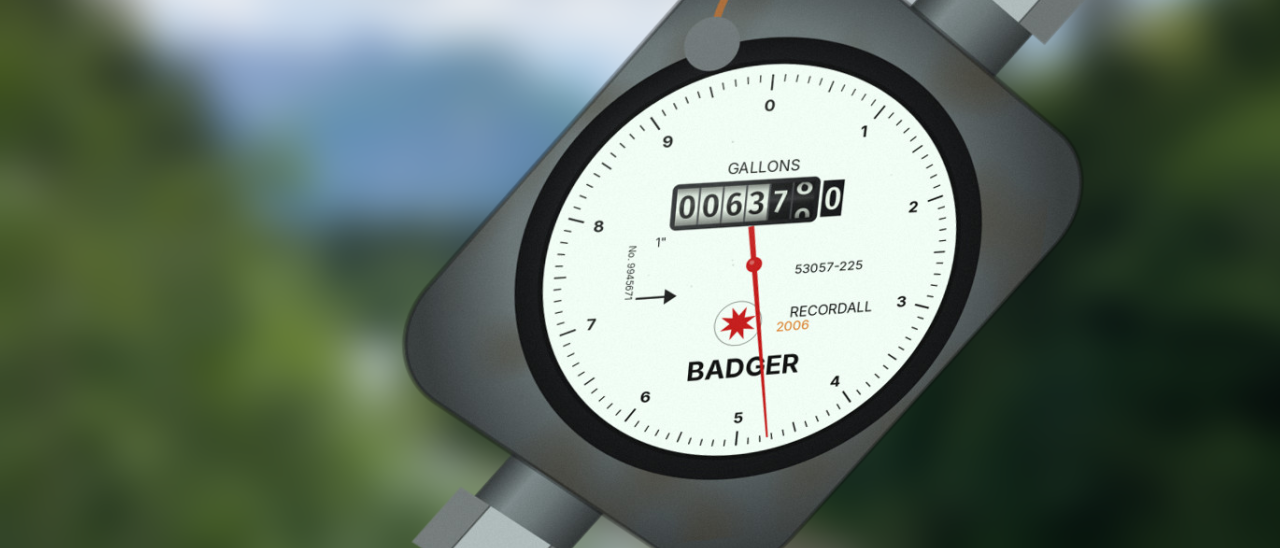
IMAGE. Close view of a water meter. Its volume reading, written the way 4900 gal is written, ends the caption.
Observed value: 63784.7 gal
